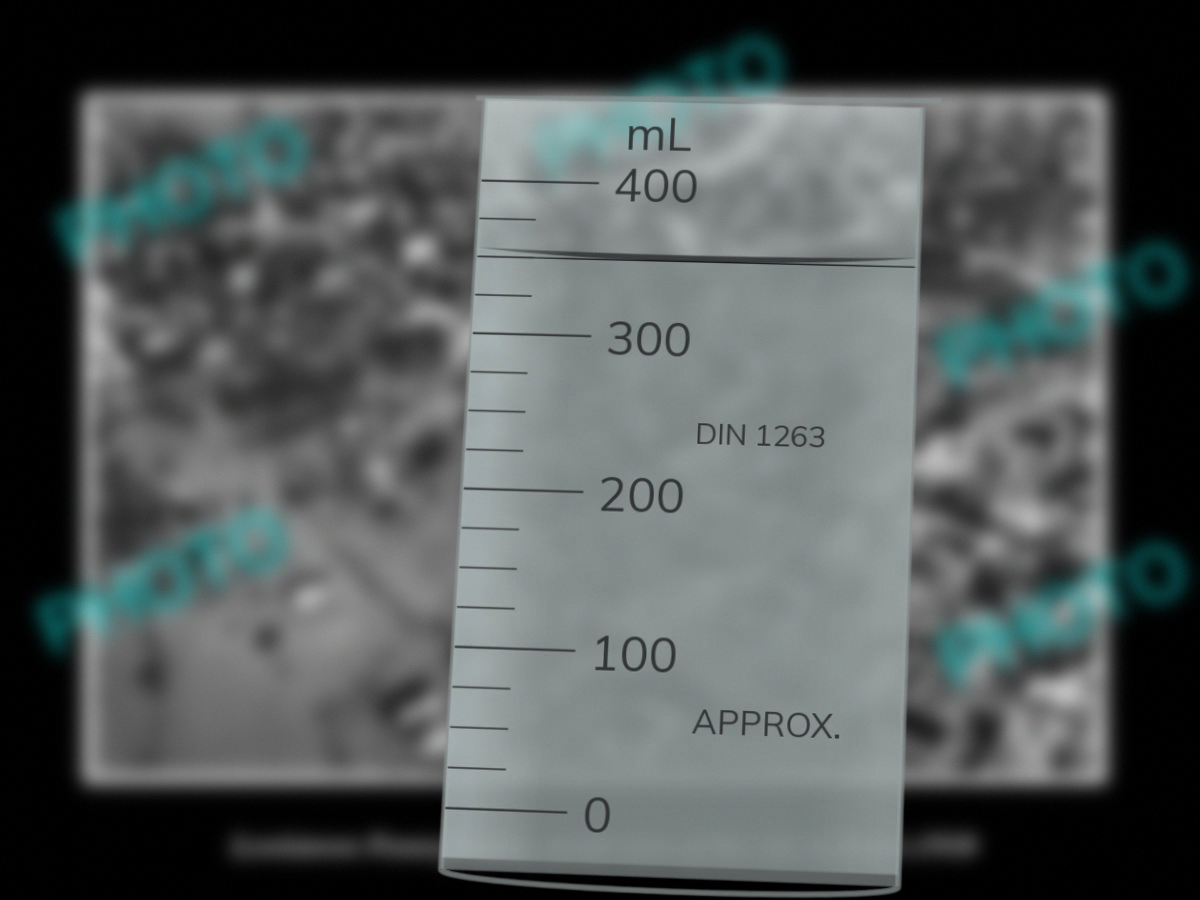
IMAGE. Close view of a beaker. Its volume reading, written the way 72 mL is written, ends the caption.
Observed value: 350 mL
